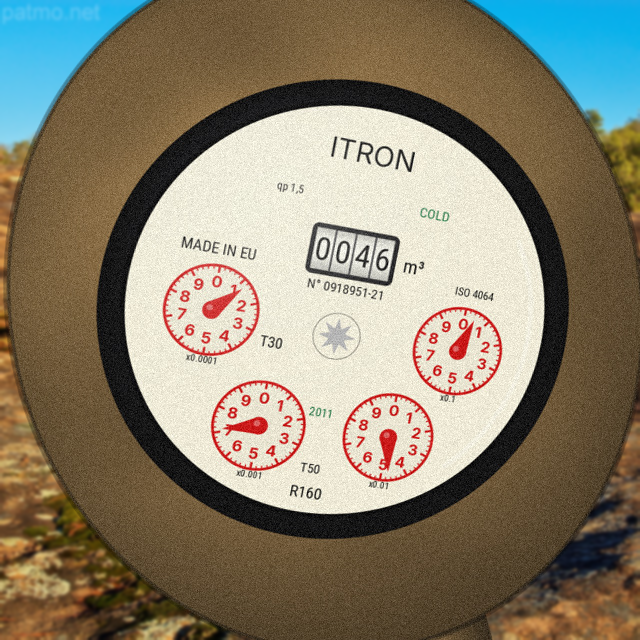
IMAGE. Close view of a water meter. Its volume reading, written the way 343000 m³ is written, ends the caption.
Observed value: 46.0471 m³
